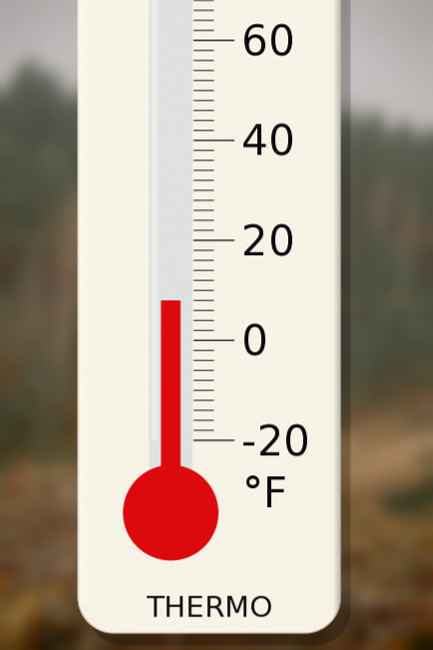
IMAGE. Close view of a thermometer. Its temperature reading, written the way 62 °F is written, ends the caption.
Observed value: 8 °F
